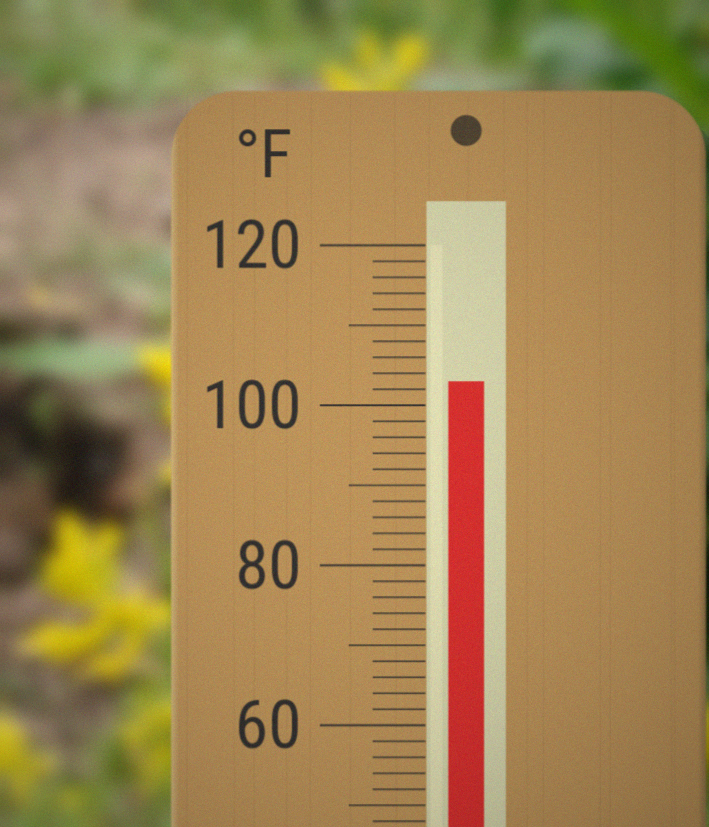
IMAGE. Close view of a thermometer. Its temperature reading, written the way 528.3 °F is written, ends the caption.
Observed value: 103 °F
